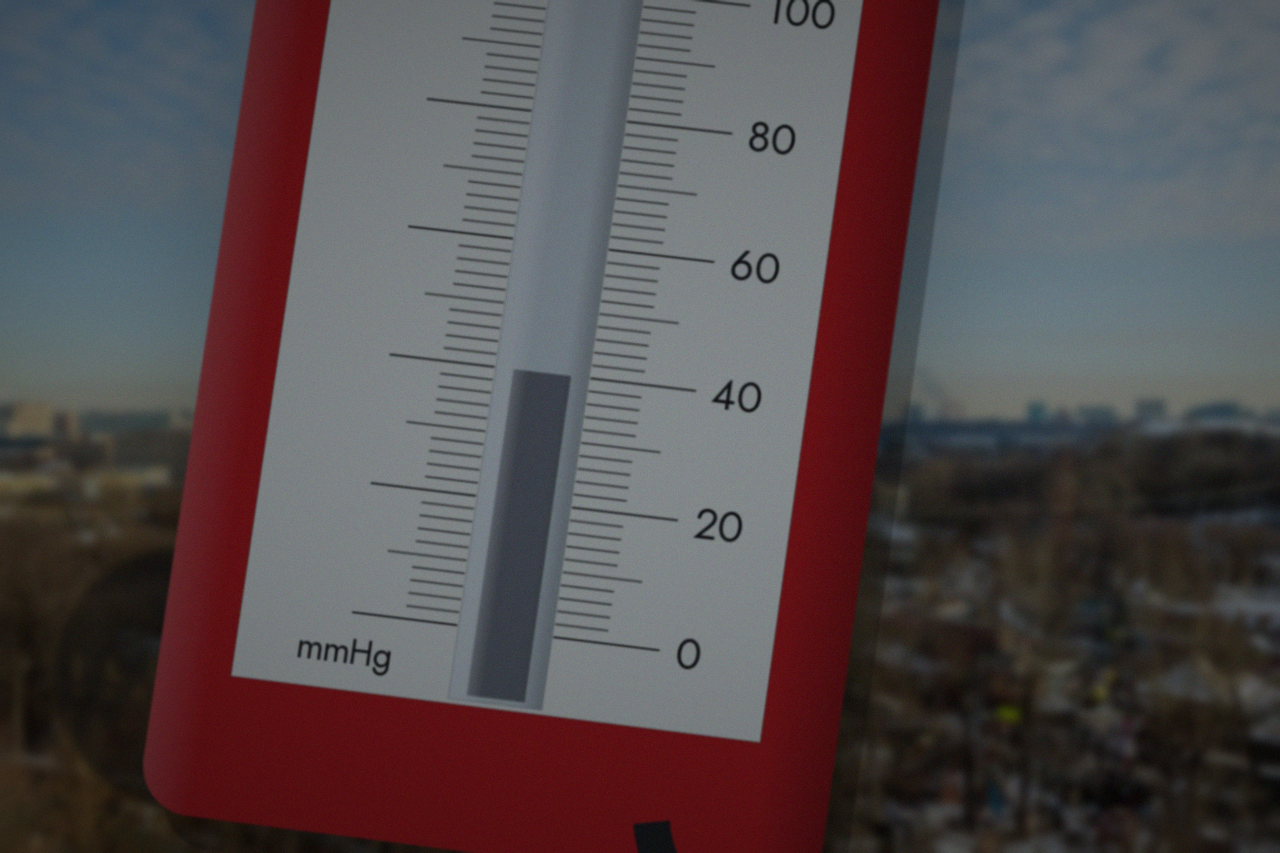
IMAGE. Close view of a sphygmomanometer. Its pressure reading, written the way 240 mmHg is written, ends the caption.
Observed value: 40 mmHg
